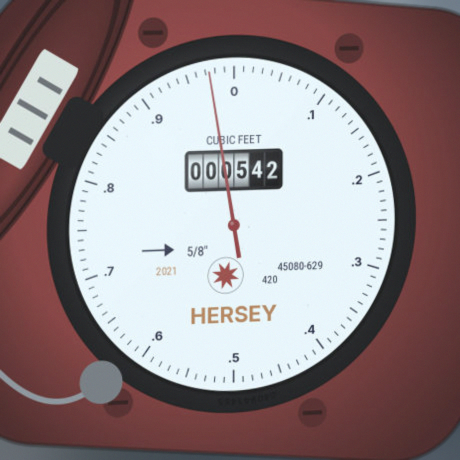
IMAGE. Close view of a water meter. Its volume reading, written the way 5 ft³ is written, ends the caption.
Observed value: 541.97 ft³
